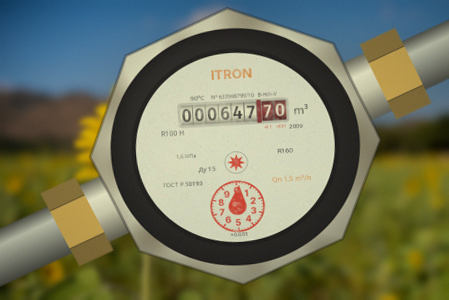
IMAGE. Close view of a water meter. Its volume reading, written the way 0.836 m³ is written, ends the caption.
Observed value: 647.700 m³
